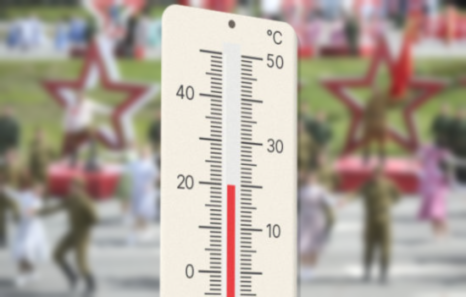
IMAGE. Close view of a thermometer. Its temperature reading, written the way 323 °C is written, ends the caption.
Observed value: 20 °C
